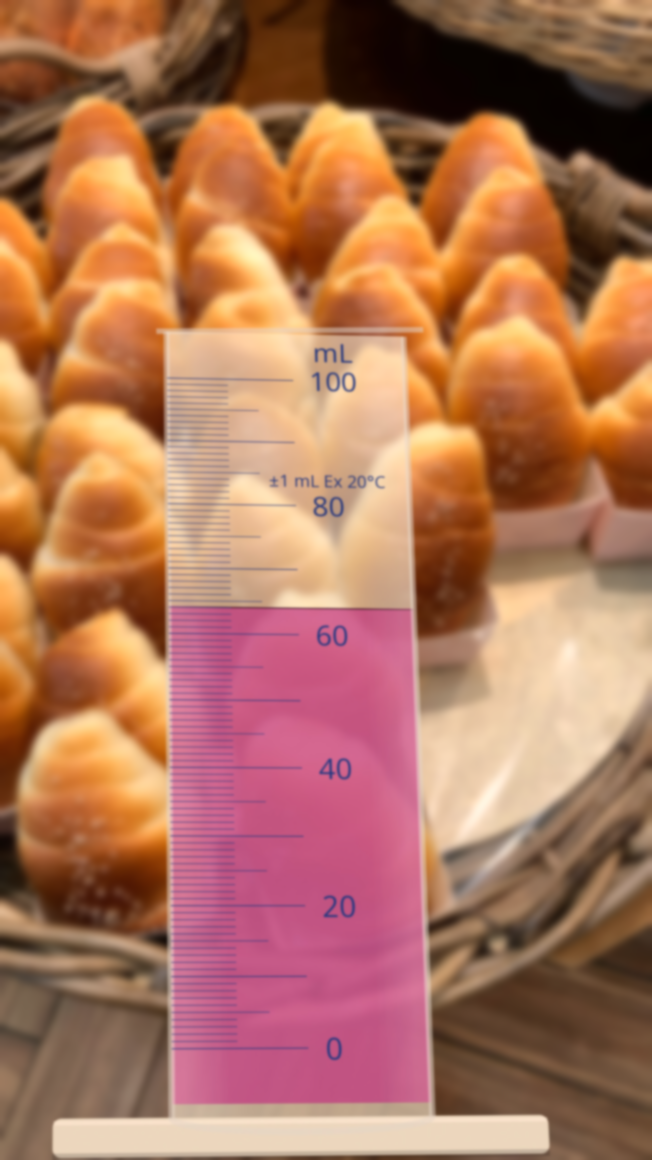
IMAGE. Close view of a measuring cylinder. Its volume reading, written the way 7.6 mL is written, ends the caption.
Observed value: 64 mL
